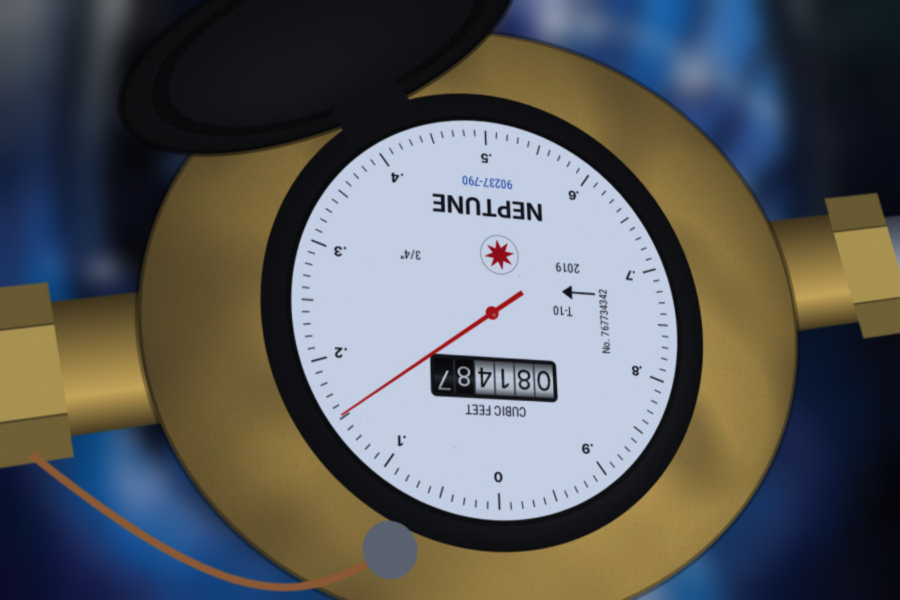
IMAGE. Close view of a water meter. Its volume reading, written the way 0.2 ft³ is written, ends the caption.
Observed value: 81487.15 ft³
